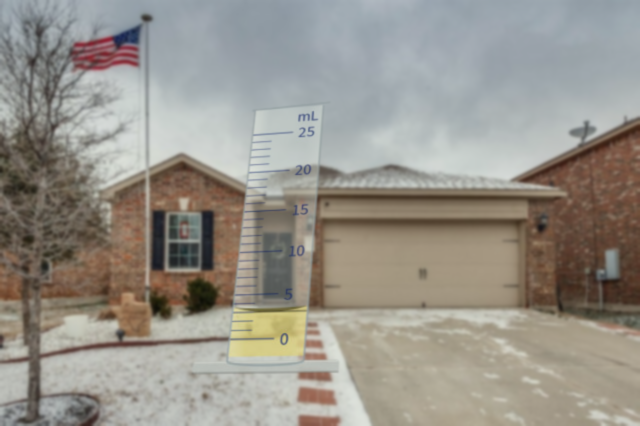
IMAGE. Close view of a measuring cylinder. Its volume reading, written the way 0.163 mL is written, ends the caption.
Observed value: 3 mL
